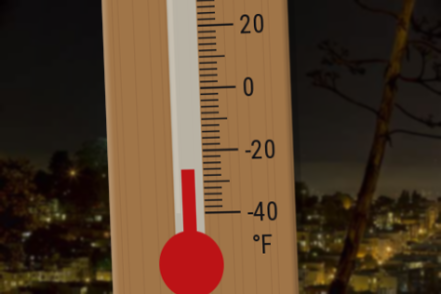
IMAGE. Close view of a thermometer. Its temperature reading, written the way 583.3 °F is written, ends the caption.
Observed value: -26 °F
